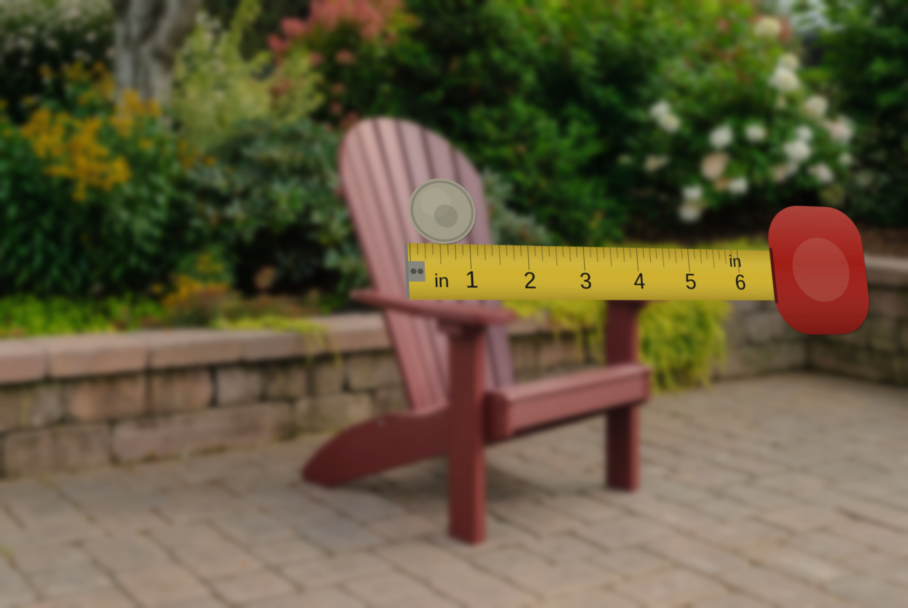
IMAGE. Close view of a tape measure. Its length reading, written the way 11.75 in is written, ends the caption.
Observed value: 1.125 in
